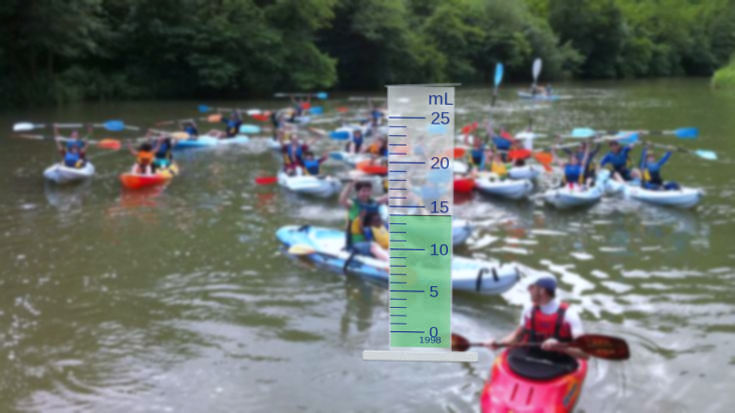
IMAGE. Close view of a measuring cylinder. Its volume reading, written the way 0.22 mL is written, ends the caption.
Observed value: 14 mL
